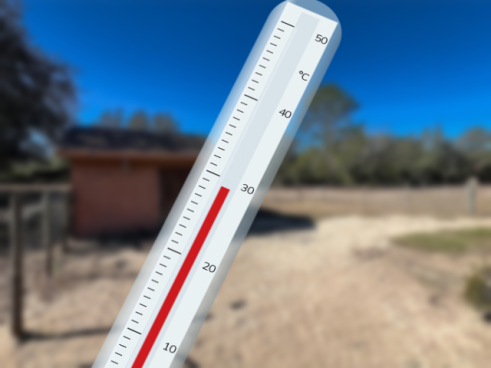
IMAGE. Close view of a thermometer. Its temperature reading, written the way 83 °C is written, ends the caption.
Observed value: 29 °C
